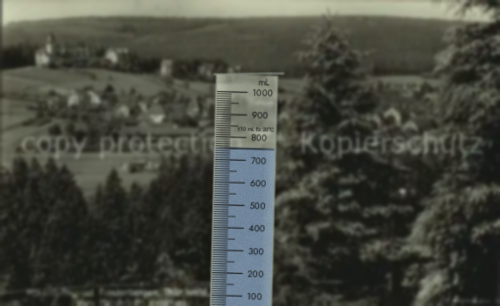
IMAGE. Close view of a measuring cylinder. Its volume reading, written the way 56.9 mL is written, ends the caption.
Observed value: 750 mL
